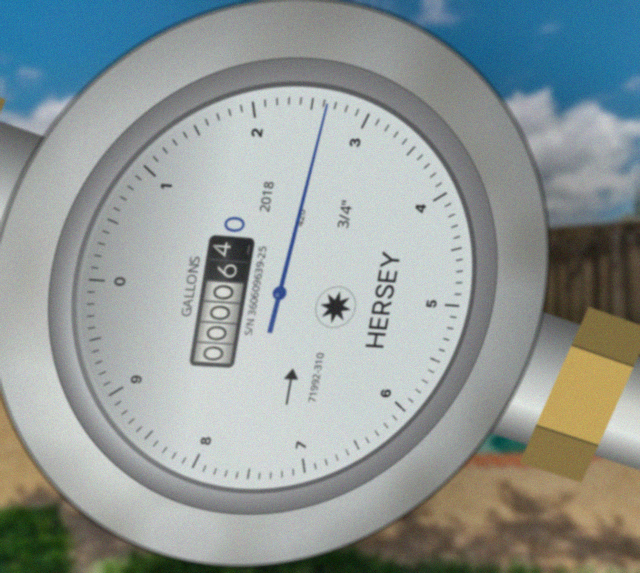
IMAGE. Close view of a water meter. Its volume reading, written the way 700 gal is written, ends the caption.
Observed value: 642.6 gal
